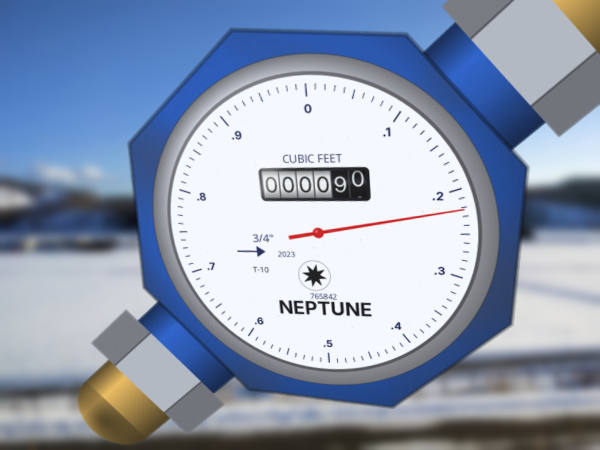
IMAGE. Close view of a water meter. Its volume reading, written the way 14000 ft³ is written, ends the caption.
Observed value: 90.22 ft³
